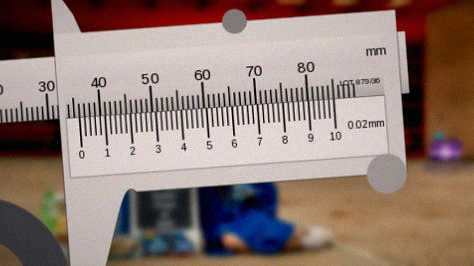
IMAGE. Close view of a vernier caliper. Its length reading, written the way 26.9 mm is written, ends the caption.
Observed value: 36.0 mm
